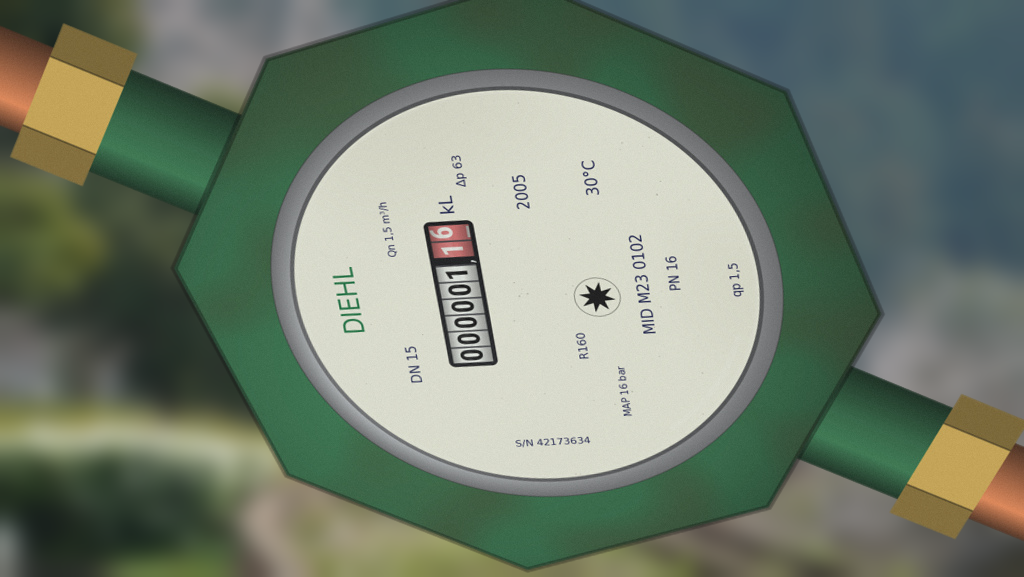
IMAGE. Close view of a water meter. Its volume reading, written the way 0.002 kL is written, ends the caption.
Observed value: 1.16 kL
